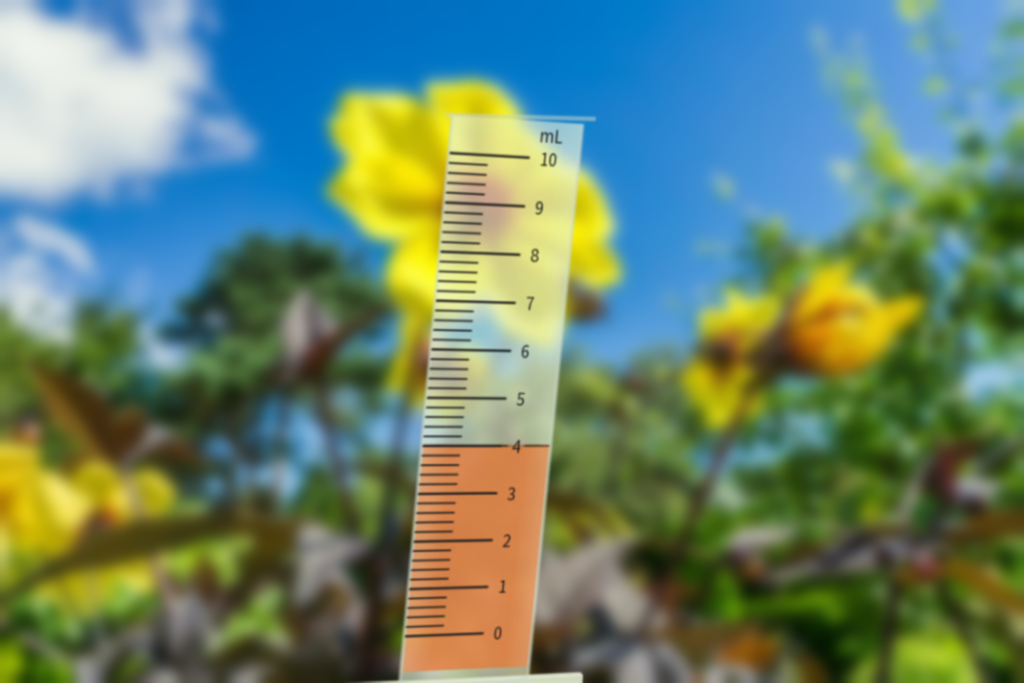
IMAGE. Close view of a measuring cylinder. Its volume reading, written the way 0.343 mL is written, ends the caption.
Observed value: 4 mL
